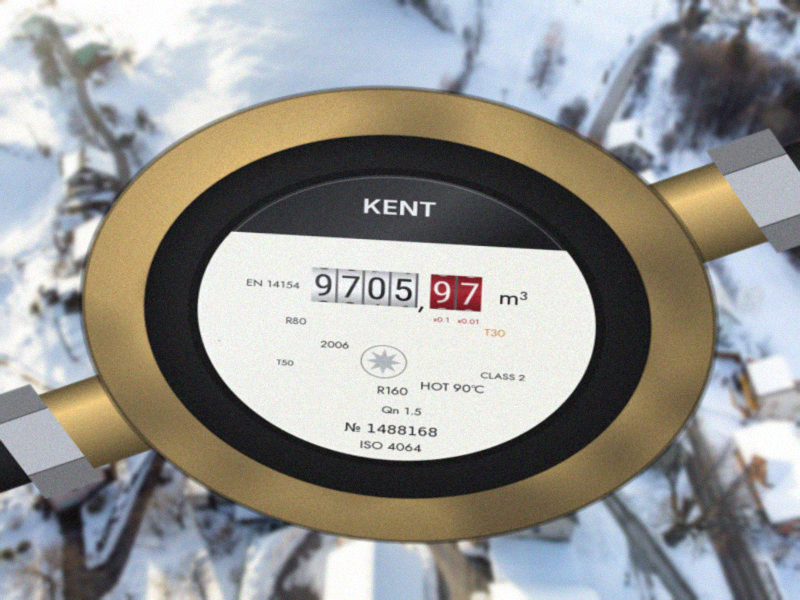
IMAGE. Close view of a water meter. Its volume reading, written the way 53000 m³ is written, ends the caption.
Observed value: 9705.97 m³
